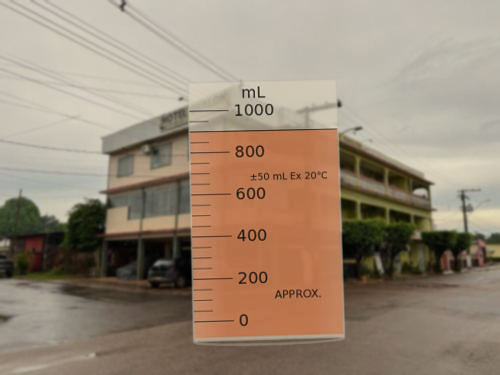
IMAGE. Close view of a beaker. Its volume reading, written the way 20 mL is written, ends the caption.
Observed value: 900 mL
